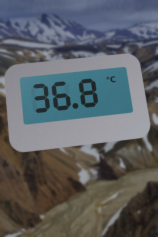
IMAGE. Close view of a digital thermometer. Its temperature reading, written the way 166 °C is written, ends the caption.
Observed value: 36.8 °C
